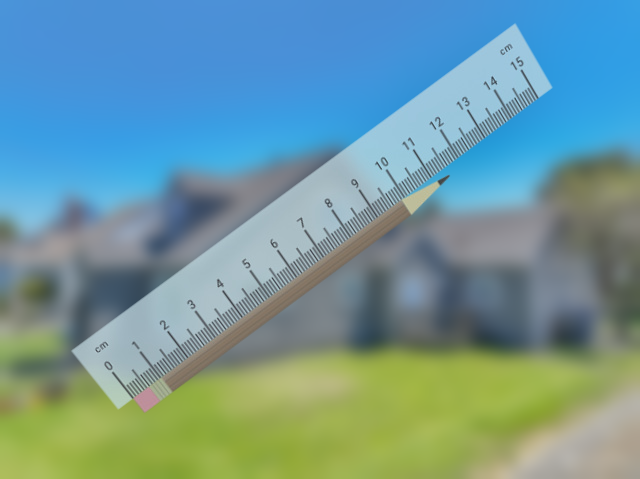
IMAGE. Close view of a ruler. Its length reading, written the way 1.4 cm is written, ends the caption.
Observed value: 11.5 cm
